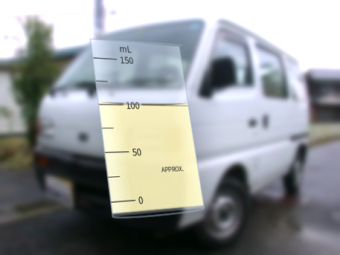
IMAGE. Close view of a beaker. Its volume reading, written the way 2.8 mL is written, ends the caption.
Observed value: 100 mL
